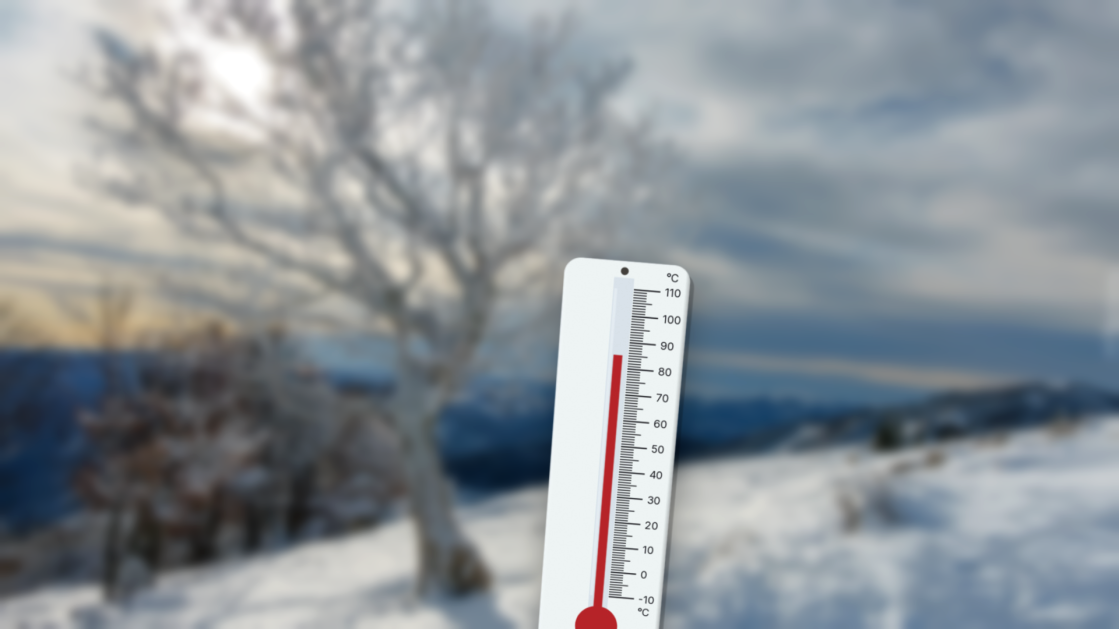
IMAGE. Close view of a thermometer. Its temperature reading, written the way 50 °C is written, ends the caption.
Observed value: 85 °C
